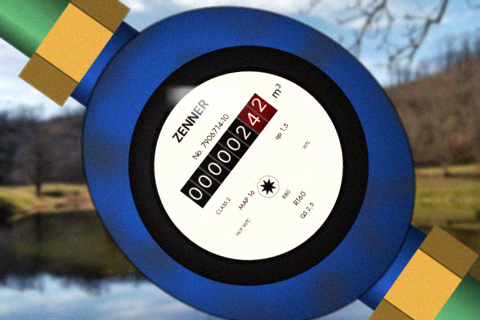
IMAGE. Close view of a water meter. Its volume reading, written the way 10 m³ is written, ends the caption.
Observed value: 2.42 m³
